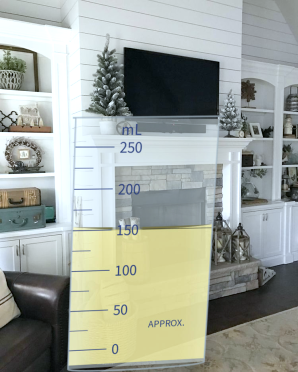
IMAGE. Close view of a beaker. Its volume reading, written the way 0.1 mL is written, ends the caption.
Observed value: 150 mL
